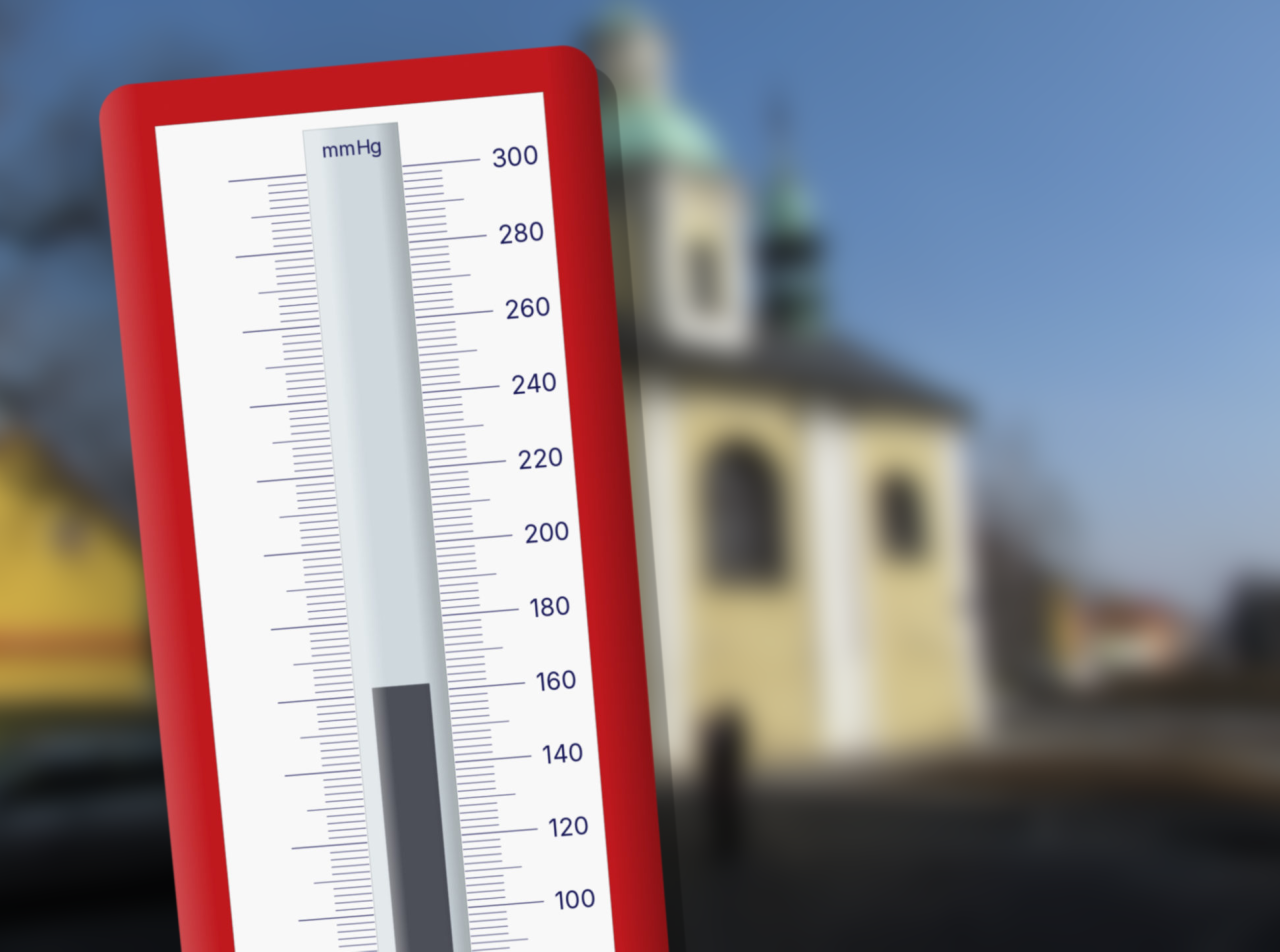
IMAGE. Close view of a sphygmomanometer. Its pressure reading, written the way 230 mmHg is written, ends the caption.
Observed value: 162 mmHg
